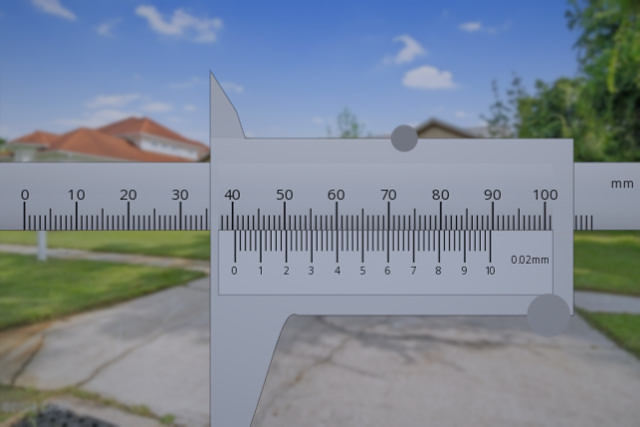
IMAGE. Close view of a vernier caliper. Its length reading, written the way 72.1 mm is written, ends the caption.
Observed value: 40.5 mm
